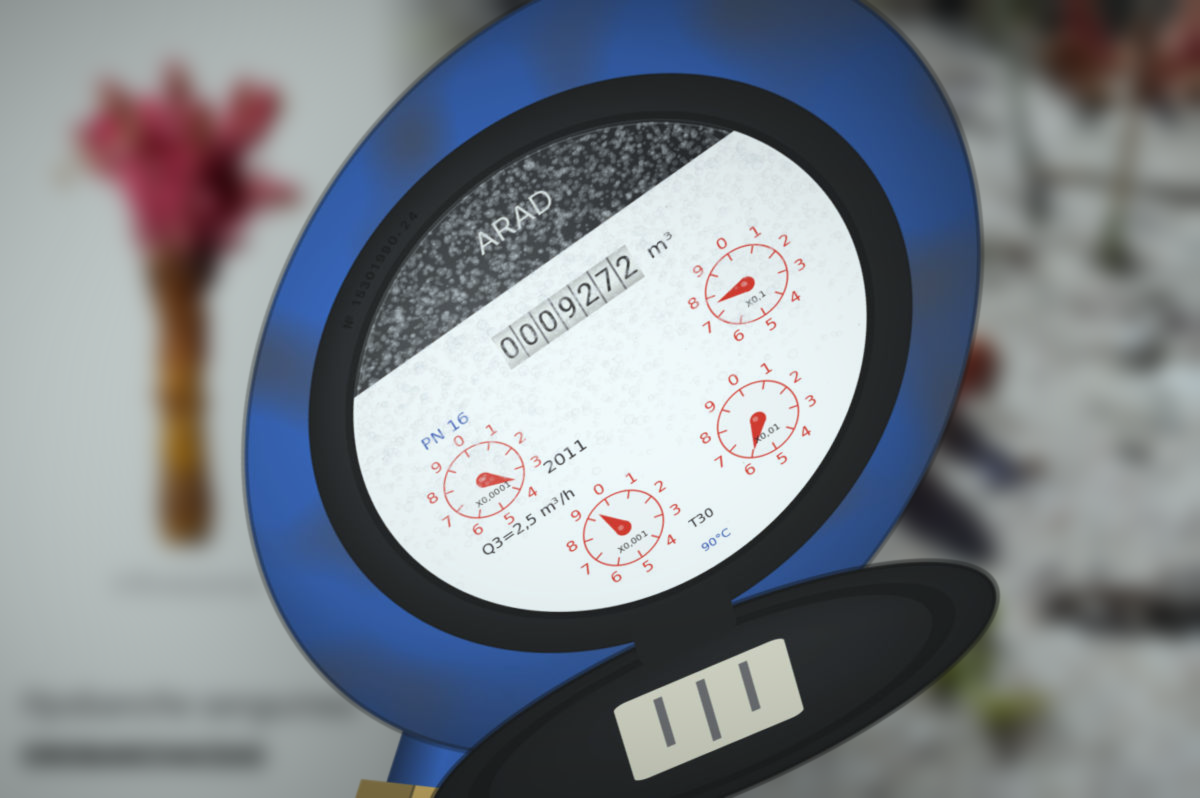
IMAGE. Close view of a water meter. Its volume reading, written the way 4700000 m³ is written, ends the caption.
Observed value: 9272.7593 m³
